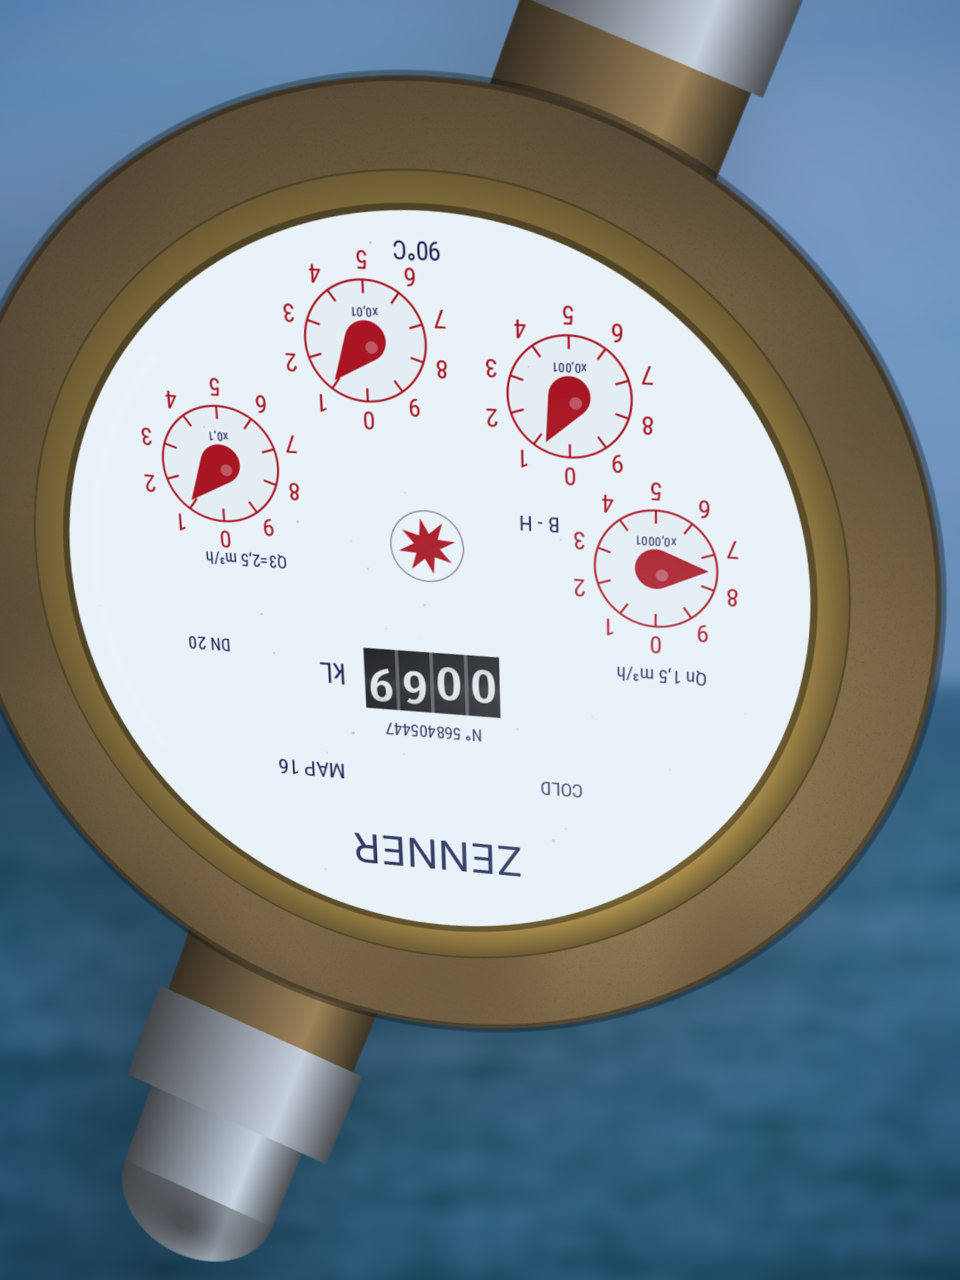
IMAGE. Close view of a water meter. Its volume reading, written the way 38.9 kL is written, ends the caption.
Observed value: 69.1107 kL
